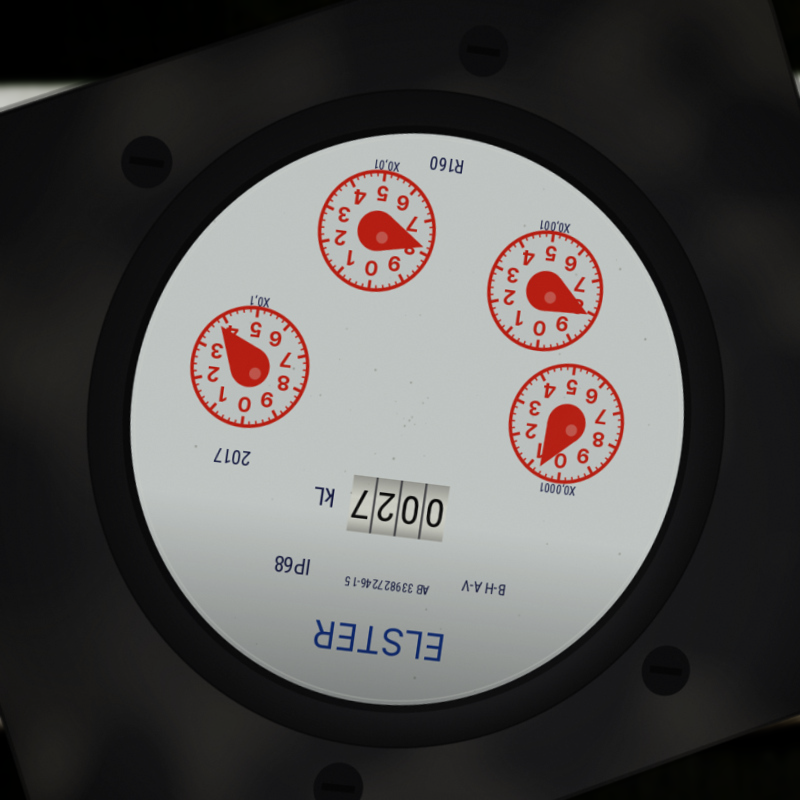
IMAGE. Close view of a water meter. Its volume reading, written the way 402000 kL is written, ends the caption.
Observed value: 27.3780 kL
